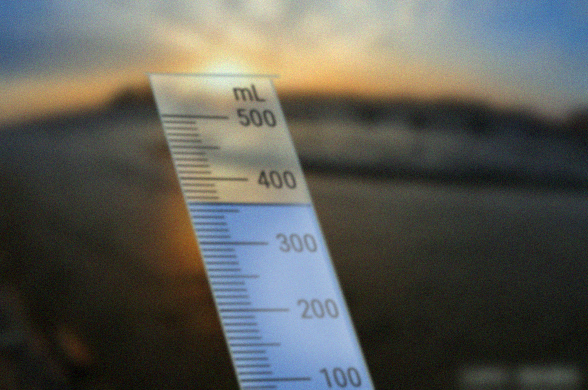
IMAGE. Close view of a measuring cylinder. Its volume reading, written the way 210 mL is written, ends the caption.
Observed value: 360 mL
